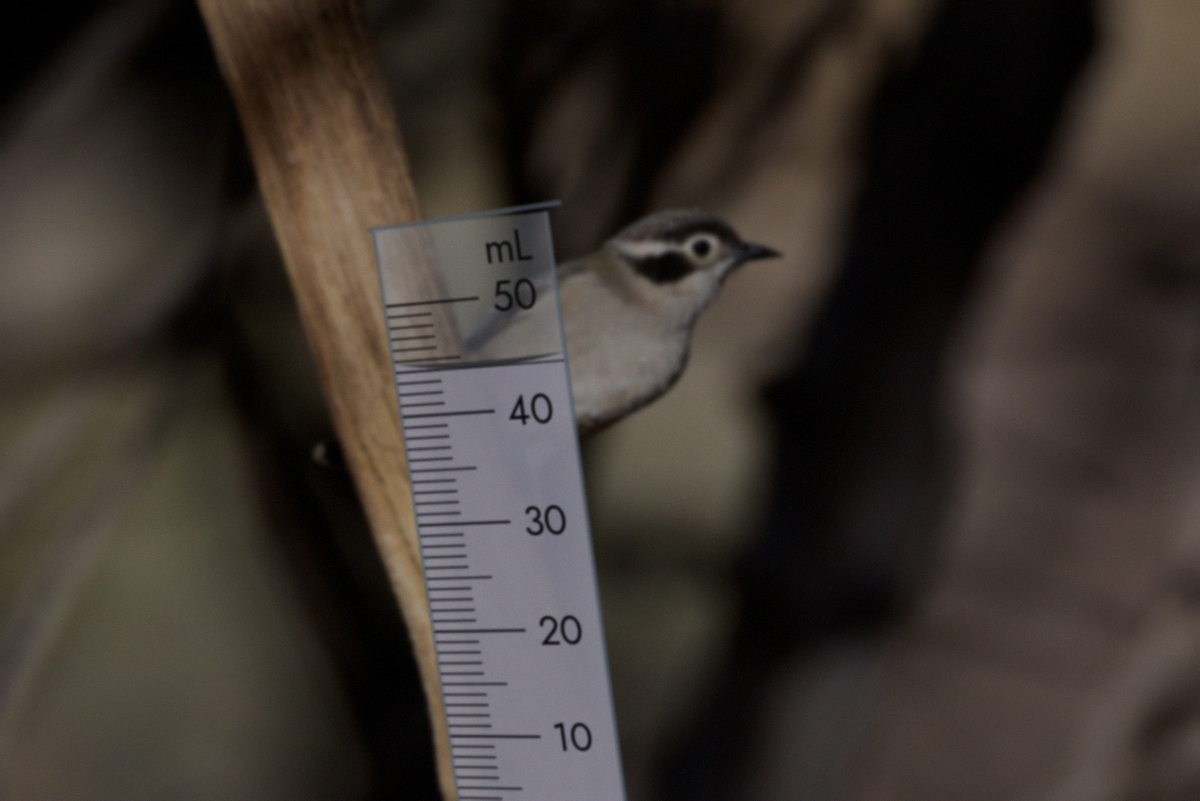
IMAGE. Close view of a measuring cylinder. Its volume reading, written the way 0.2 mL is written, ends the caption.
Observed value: 44 mL
